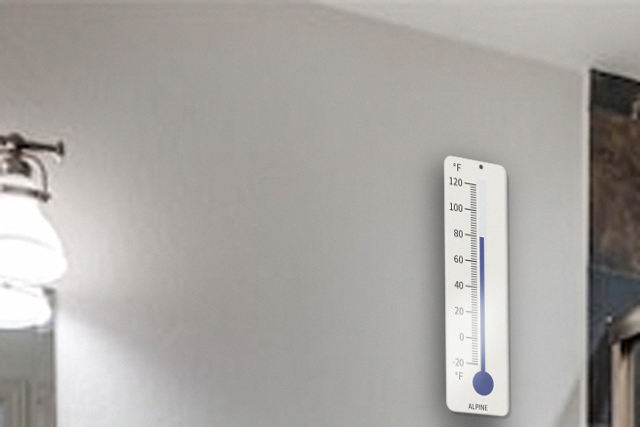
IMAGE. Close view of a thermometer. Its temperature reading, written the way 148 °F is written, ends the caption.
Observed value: 80 °F
